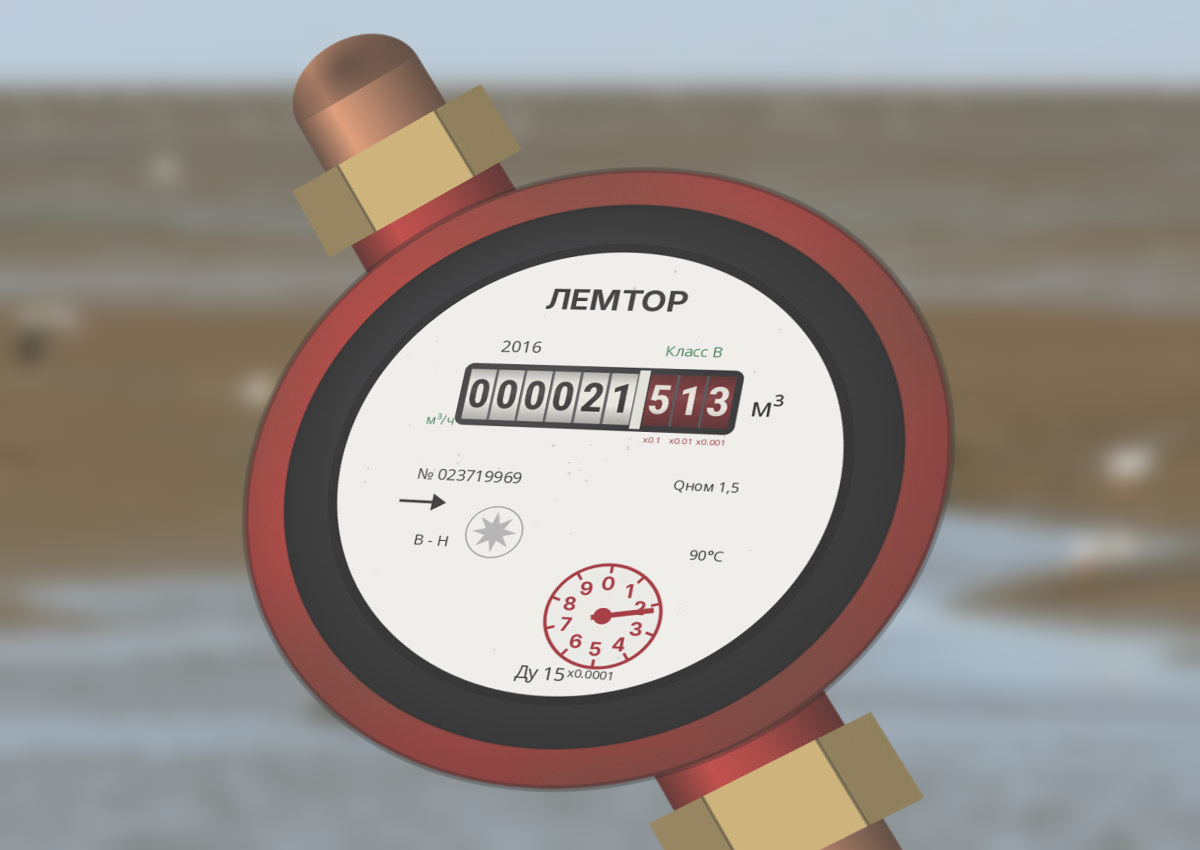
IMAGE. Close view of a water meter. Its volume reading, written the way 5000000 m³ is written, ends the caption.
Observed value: 21.5132 m³
